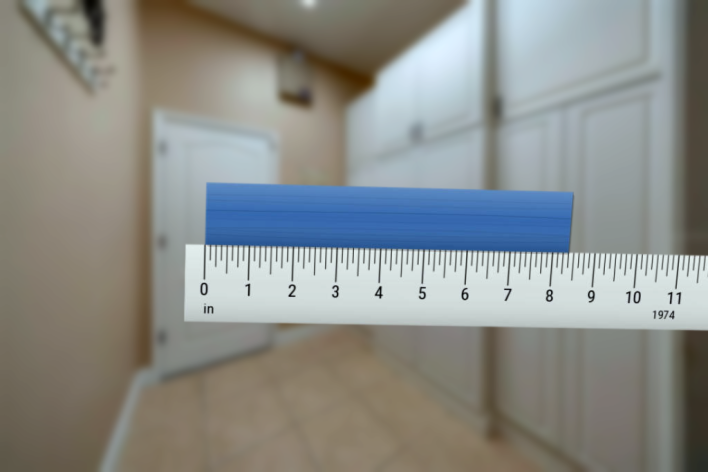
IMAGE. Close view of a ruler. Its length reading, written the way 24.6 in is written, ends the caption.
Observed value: 8.375 in
